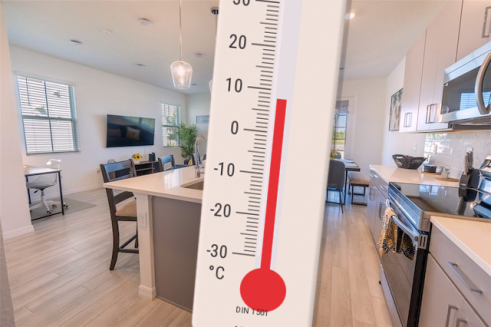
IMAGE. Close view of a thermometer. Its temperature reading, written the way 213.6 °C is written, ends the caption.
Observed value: 8 °C
